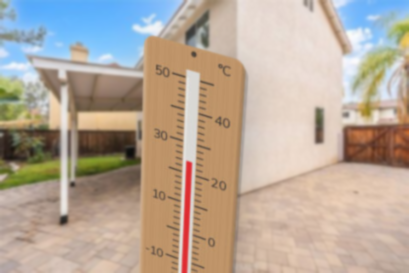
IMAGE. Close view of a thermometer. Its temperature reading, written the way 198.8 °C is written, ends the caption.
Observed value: 24 °C
